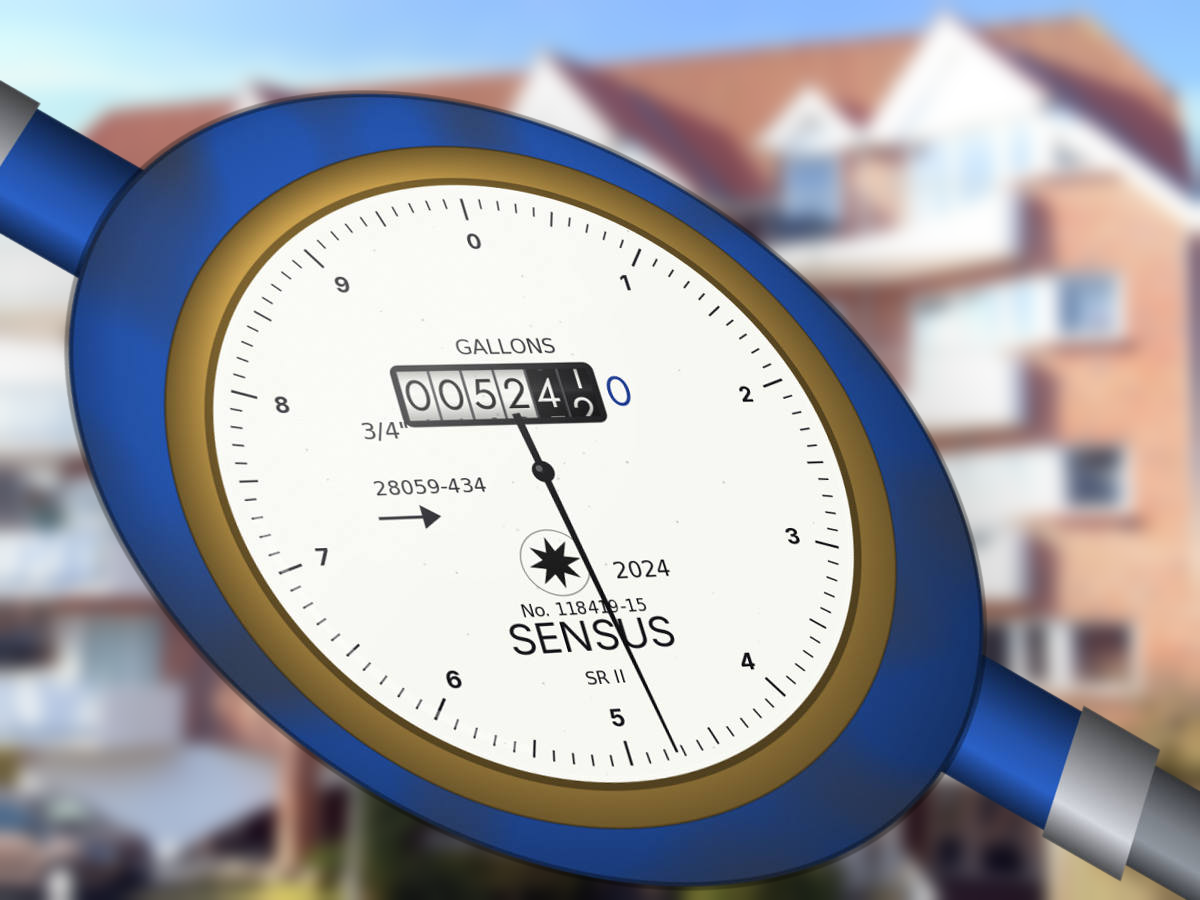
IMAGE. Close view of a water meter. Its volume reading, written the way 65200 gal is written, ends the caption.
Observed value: 52414.7 gal
